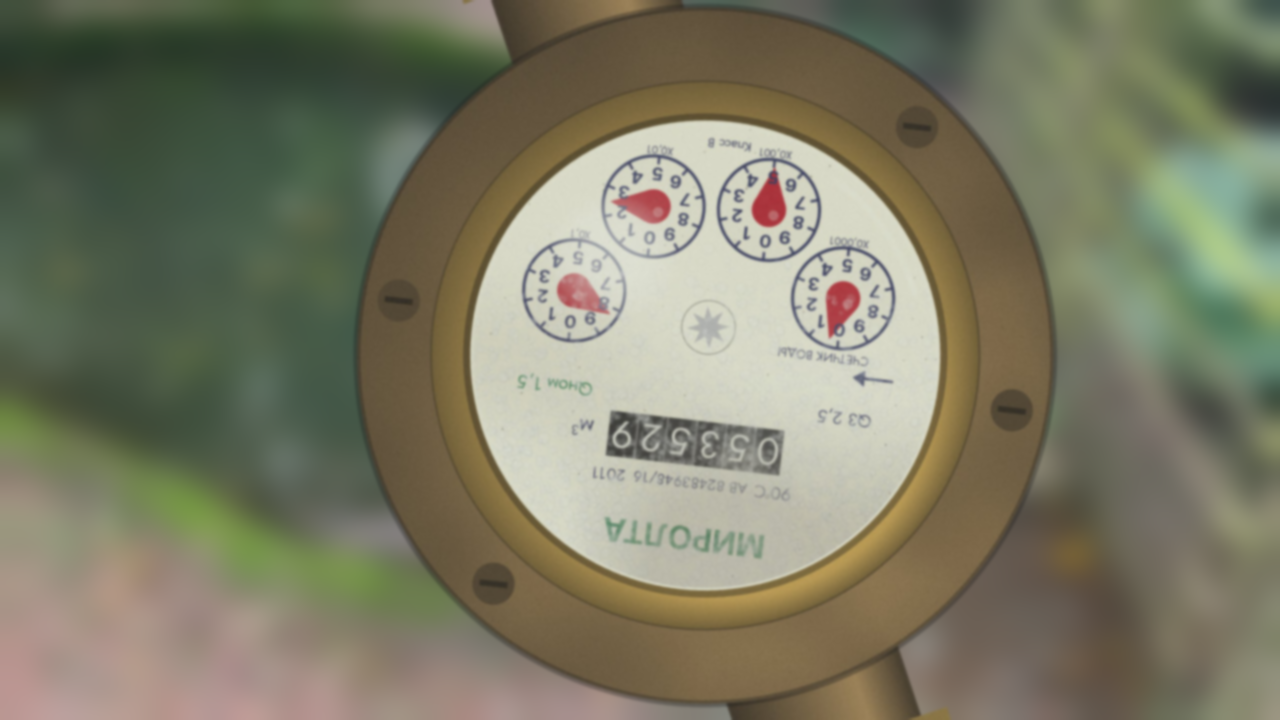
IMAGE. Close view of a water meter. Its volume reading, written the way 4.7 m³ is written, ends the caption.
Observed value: 53529.8250 m³
